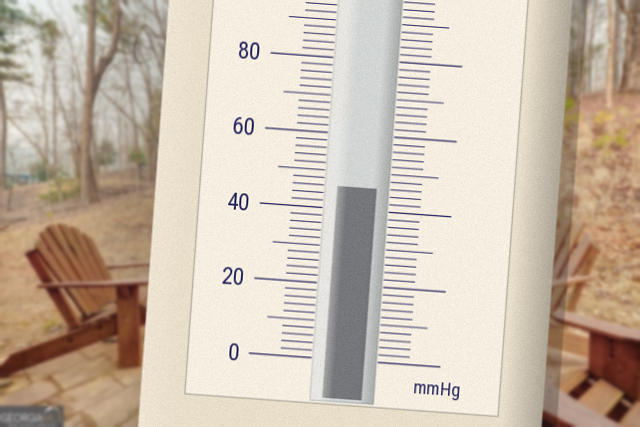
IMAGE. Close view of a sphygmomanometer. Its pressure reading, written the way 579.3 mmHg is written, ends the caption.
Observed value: 46 mmHg
